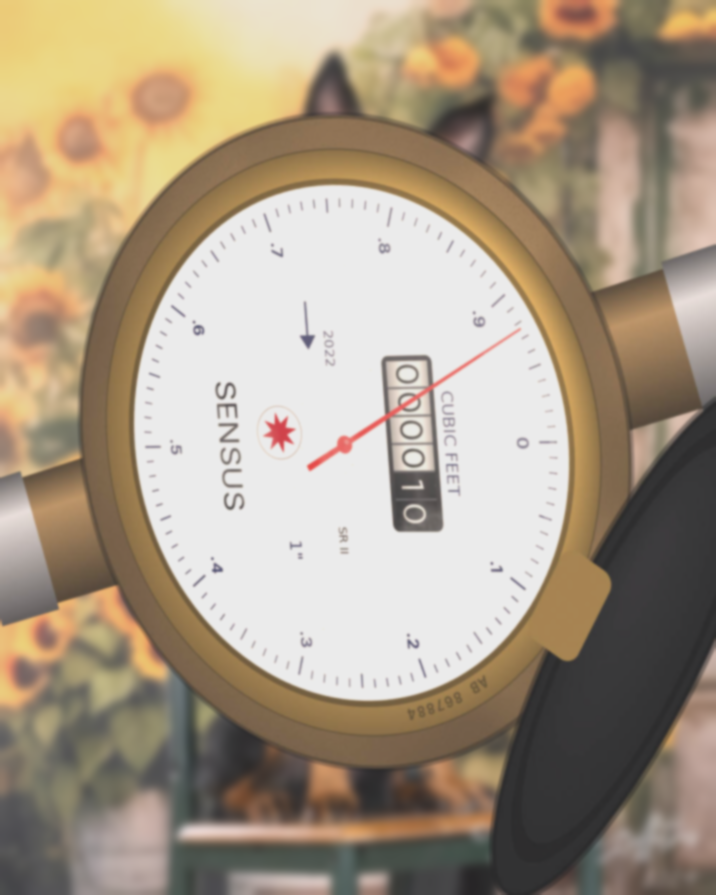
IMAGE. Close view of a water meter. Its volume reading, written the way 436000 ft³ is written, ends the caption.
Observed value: 9.92 ft³
